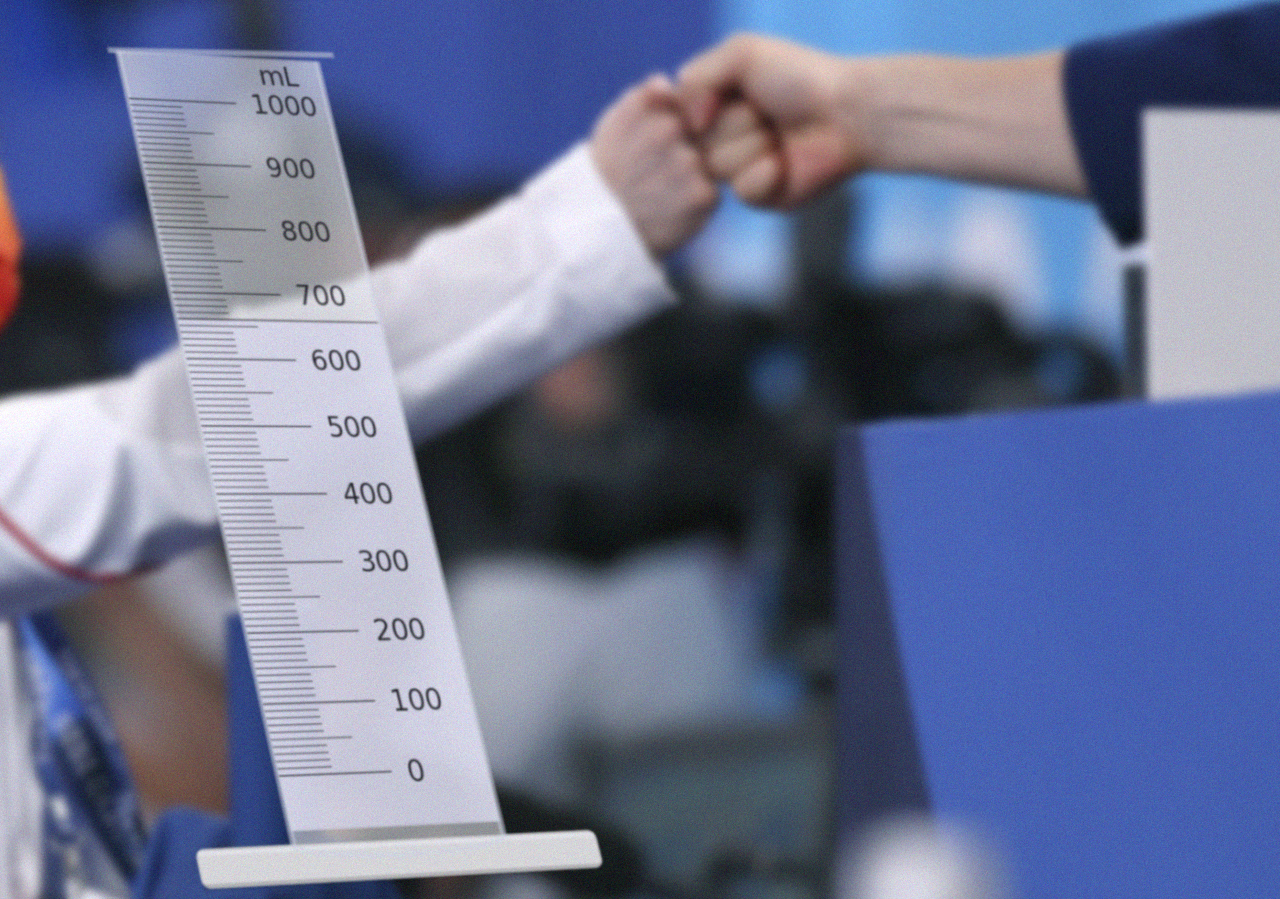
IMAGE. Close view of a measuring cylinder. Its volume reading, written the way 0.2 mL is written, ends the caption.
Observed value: 660 mL
